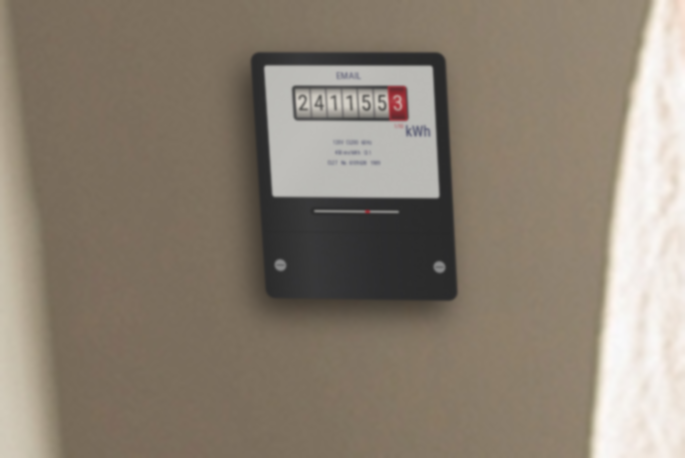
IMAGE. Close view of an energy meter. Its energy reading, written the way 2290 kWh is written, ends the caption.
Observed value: 241155.3 kWh
